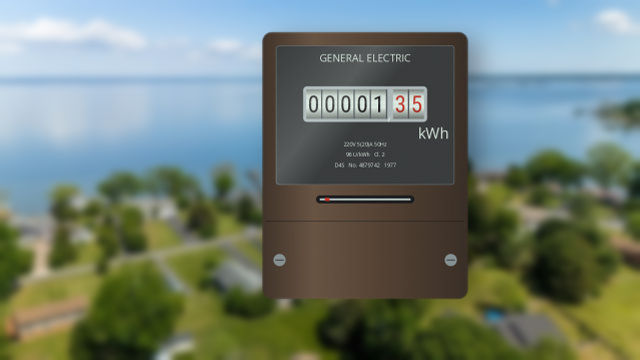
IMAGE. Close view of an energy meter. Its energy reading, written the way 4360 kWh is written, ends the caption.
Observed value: 1.35 kWh
